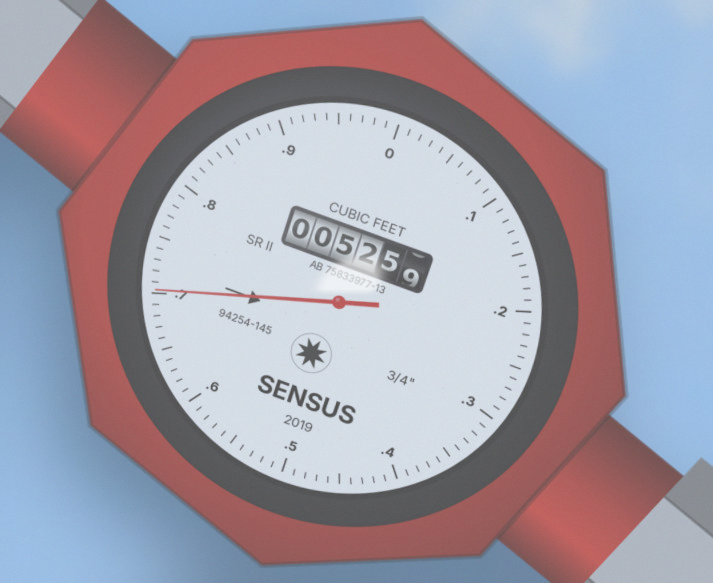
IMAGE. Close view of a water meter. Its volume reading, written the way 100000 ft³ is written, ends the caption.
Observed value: 5258.70 ft³
